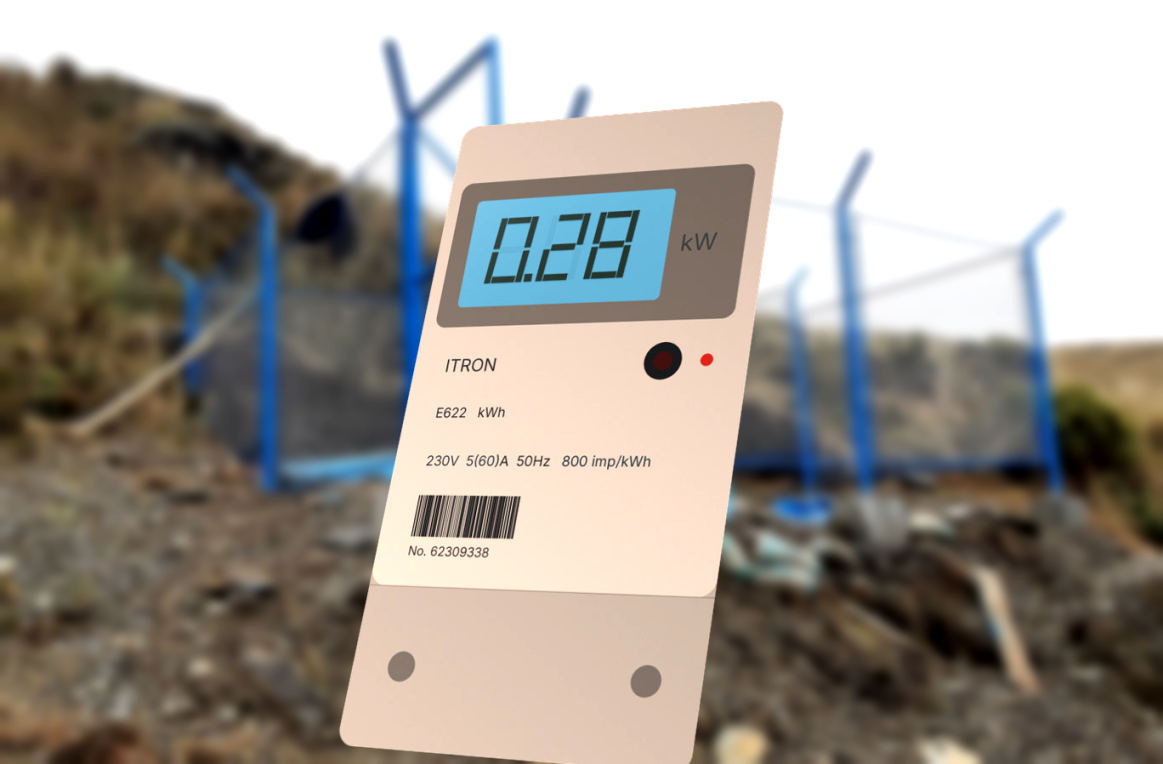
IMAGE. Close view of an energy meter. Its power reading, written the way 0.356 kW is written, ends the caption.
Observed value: 0.28 kW
